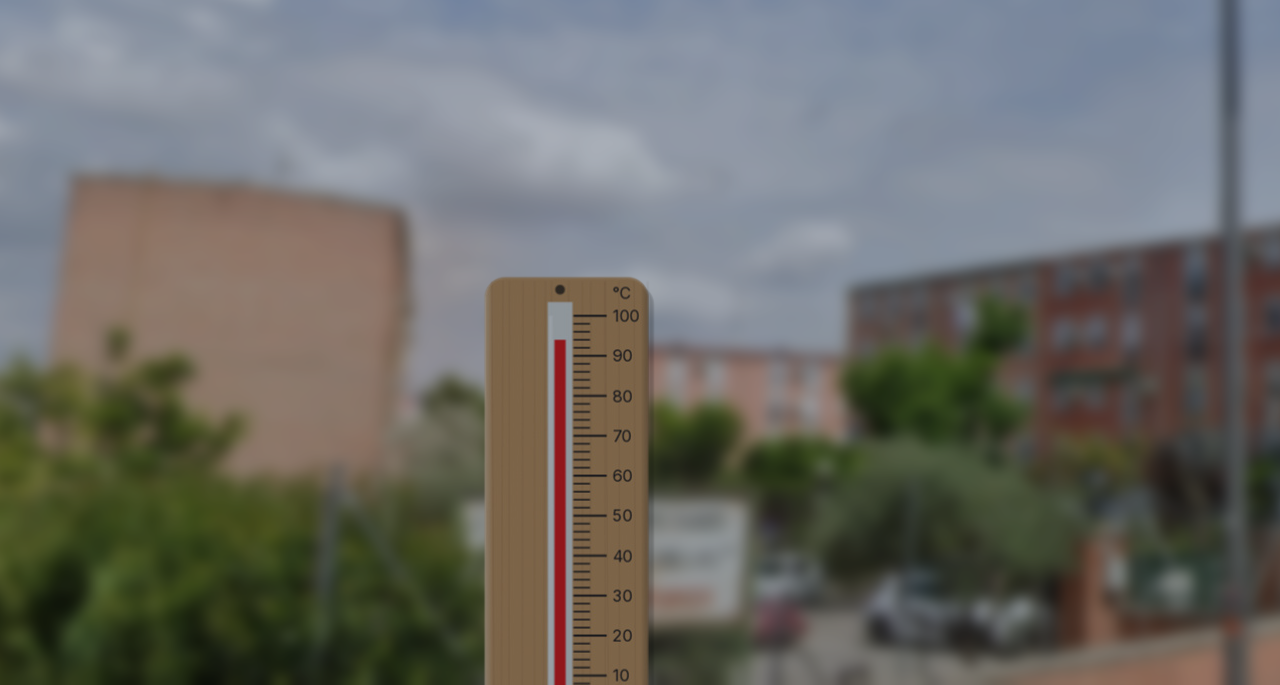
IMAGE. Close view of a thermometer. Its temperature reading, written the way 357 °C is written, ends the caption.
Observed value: 94 °C
